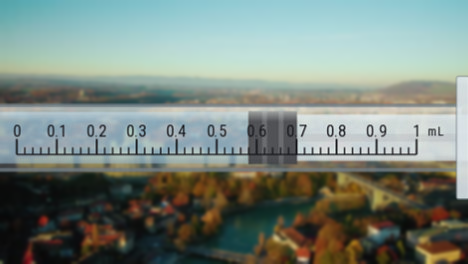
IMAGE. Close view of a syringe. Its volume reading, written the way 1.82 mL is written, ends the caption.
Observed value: 0.58 mL
